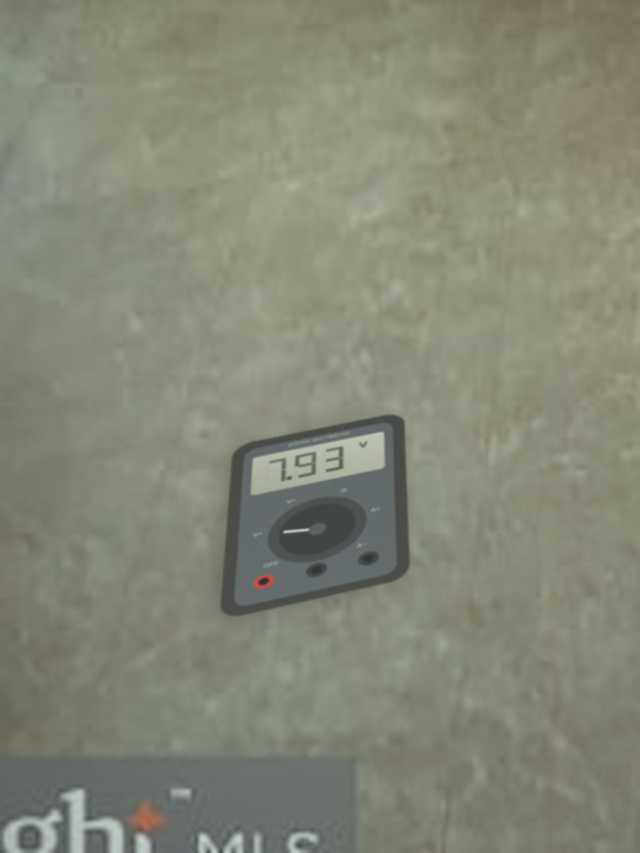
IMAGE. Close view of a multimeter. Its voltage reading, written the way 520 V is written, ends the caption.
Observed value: 7.93 V
